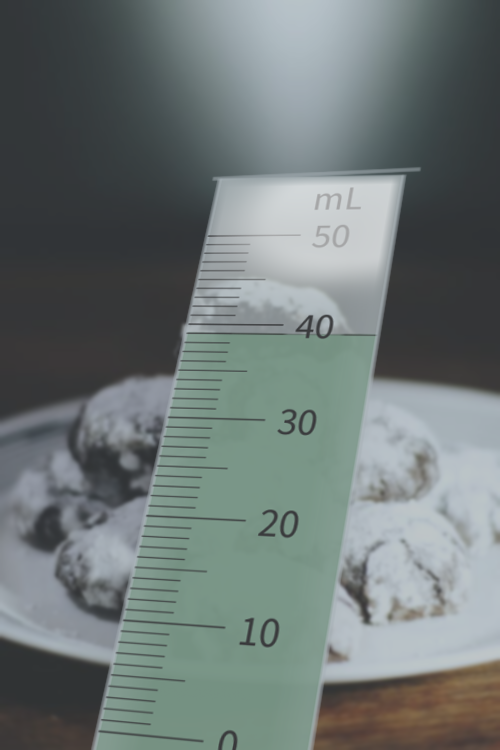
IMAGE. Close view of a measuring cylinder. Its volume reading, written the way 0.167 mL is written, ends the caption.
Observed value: 39 mL
